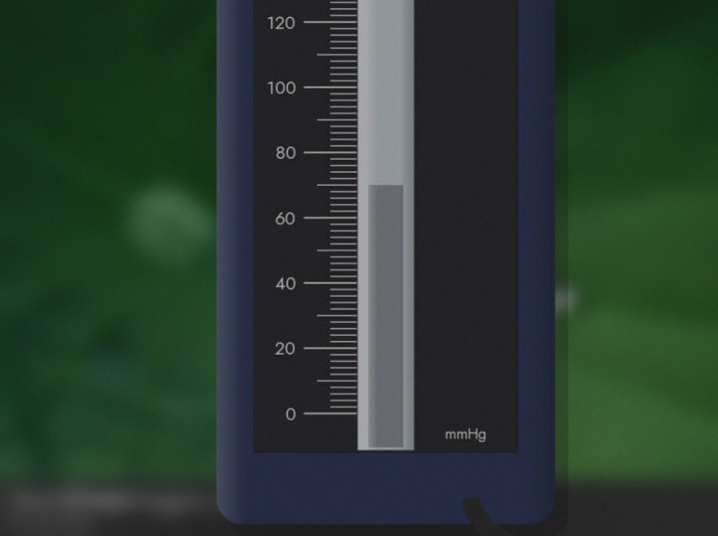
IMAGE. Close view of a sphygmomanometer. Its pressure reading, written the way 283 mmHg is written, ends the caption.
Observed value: 70 mmHg
